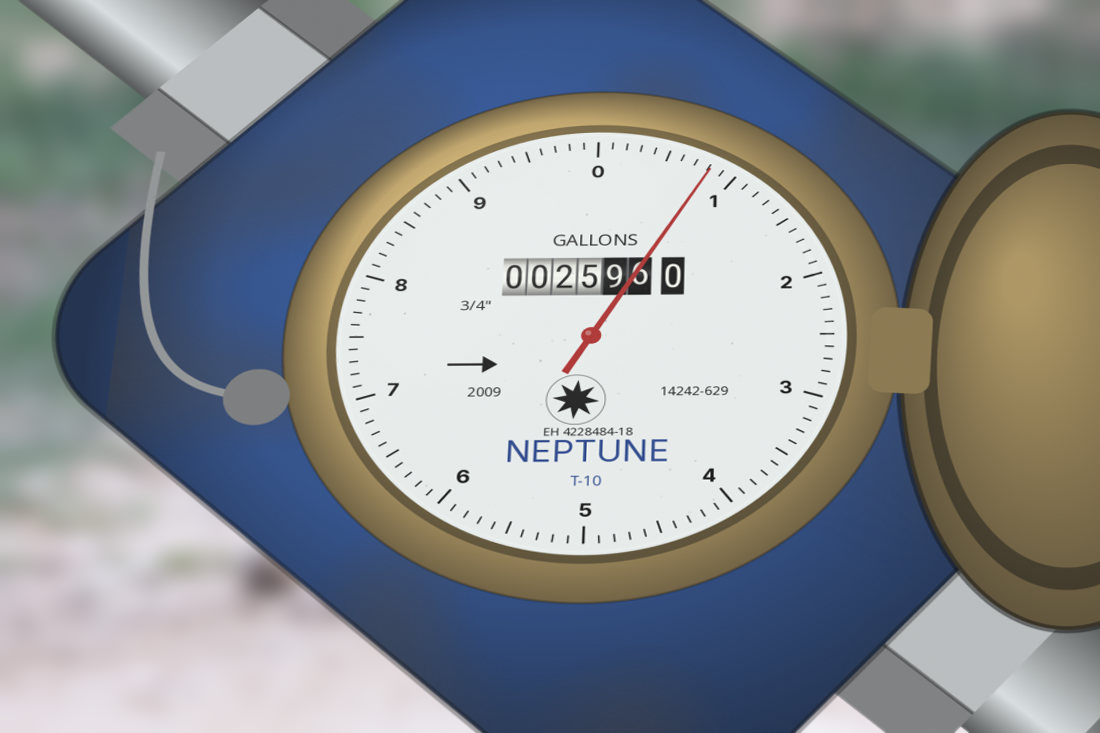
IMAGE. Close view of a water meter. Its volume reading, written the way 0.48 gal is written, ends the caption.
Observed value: 25960.8 gal
